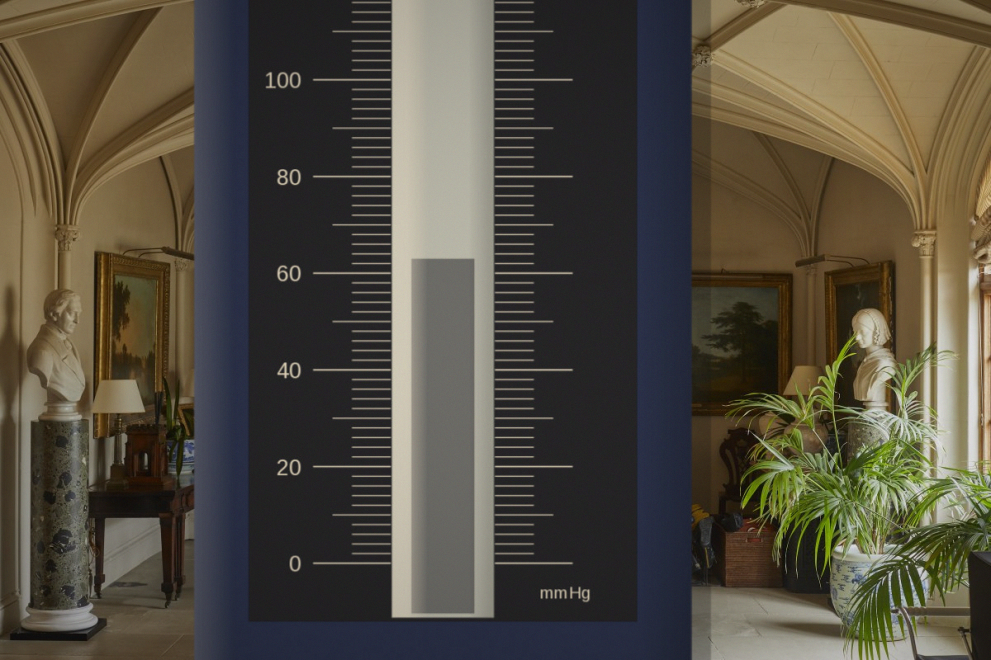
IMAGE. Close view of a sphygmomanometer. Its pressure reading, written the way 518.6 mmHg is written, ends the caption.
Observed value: 63 mmHg
